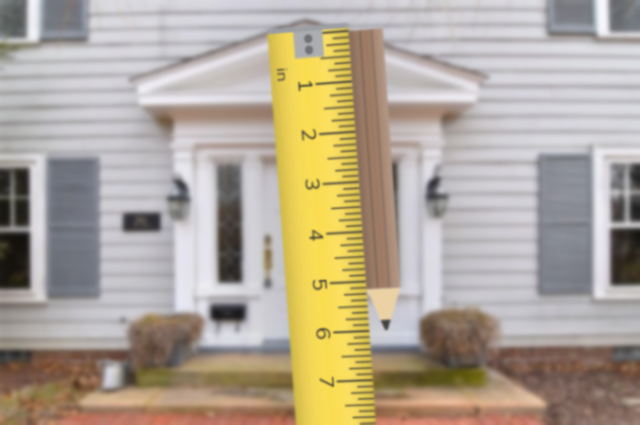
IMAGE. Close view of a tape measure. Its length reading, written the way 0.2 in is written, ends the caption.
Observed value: 6 in
